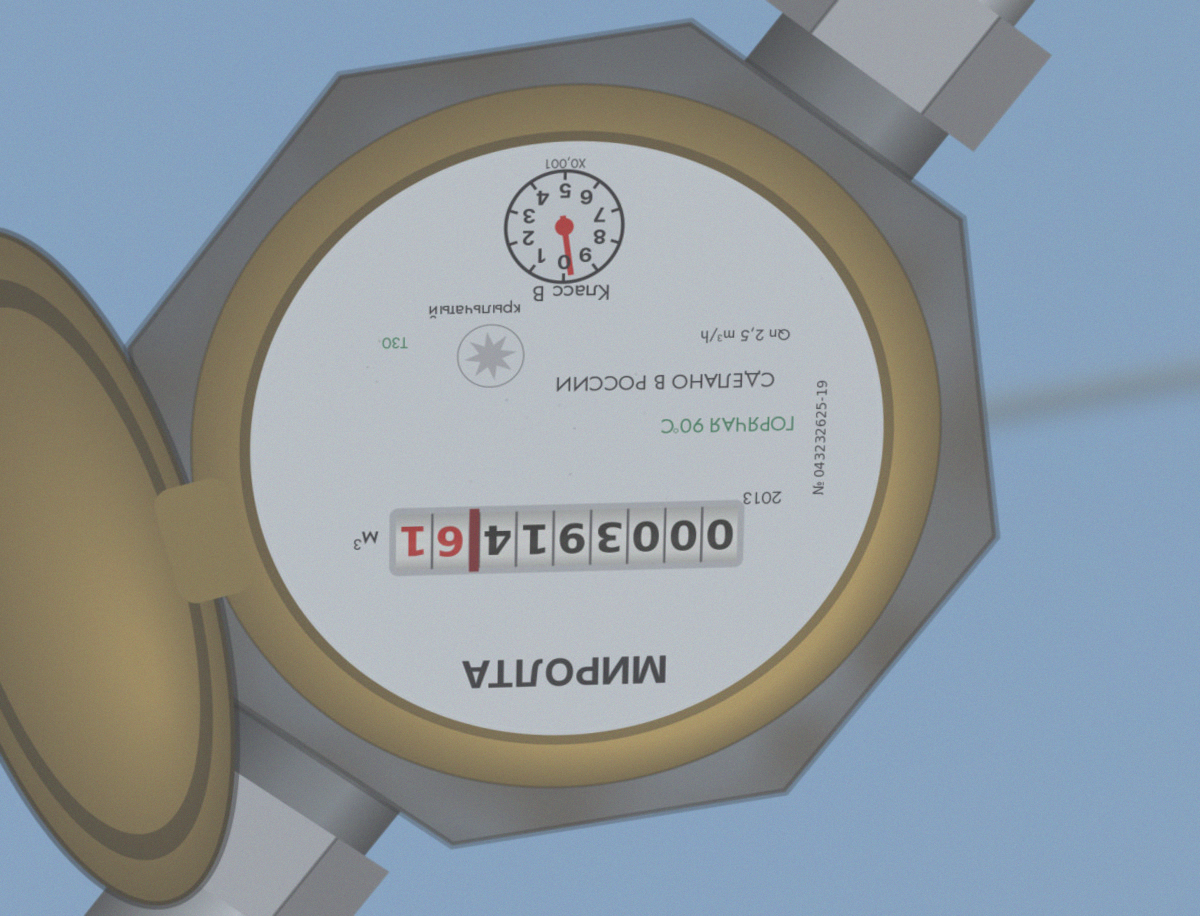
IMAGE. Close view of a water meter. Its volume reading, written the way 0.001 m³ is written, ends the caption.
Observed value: 3914.609 m³
